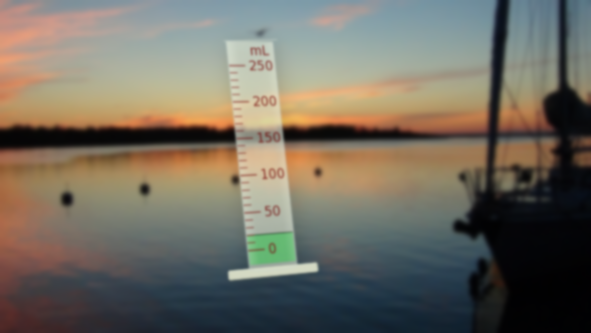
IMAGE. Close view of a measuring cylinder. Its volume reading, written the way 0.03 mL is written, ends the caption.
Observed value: 20 mL
